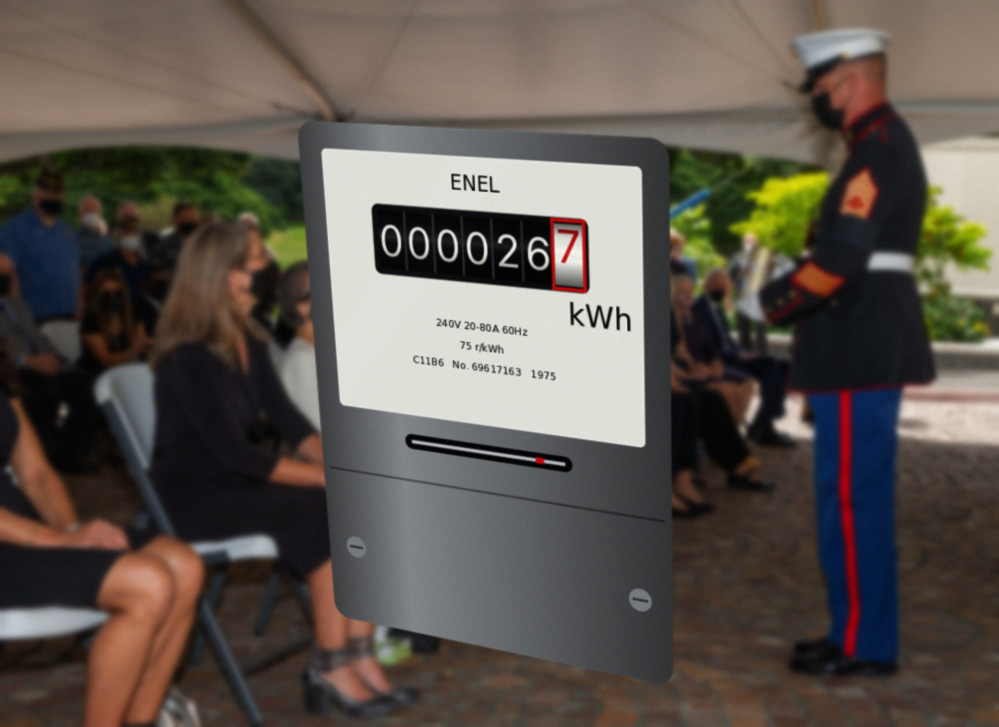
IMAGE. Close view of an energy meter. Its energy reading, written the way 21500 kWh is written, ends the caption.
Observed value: 26.7 kWh
